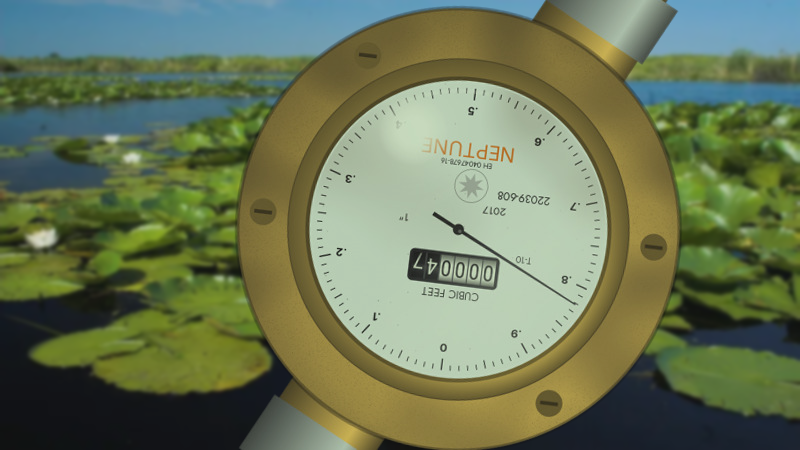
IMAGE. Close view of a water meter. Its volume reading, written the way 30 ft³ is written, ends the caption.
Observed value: 46.82 ft³
